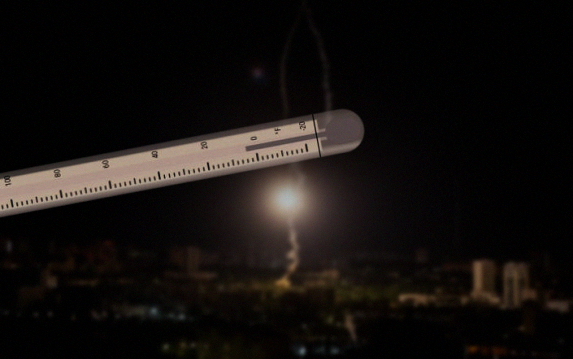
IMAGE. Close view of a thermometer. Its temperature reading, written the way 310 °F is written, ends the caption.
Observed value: 4 °F
